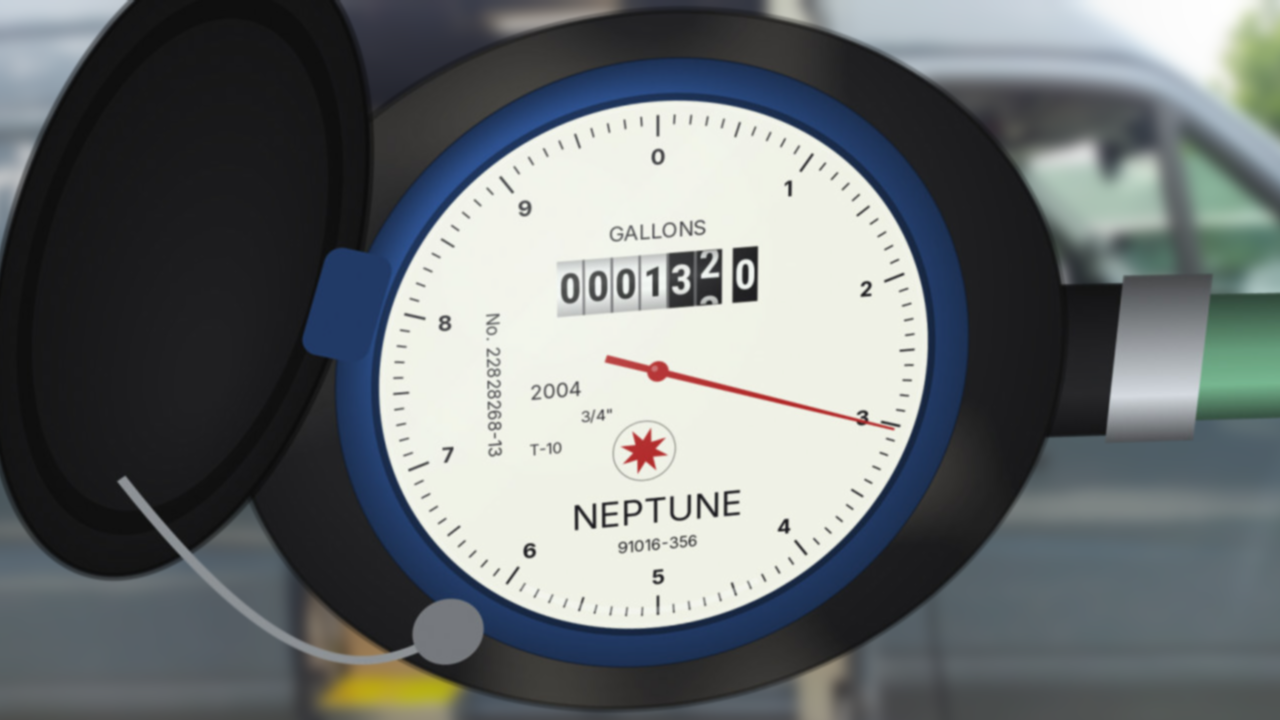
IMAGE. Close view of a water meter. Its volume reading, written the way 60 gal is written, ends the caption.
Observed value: 1323.0 gal
